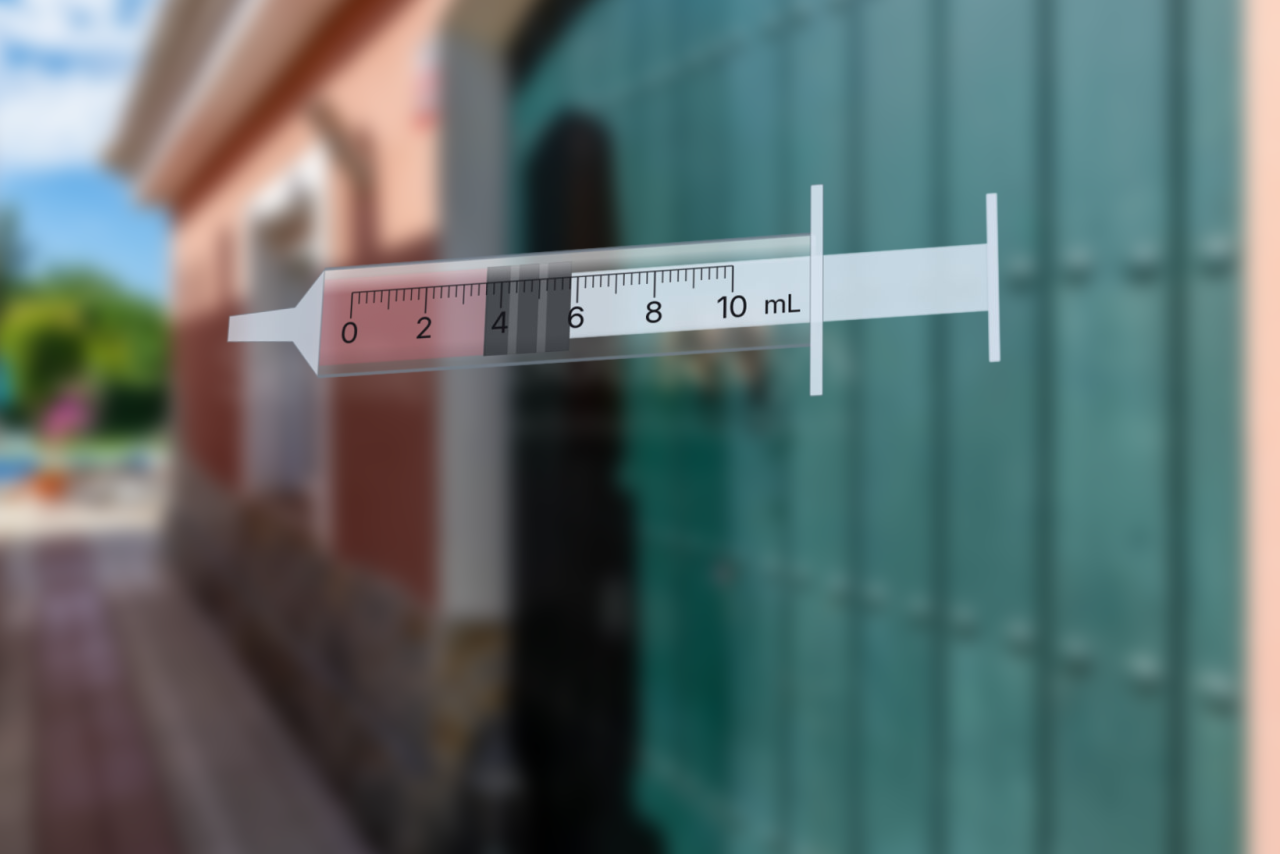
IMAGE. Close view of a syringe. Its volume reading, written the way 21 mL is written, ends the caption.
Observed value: 3.6 mL
